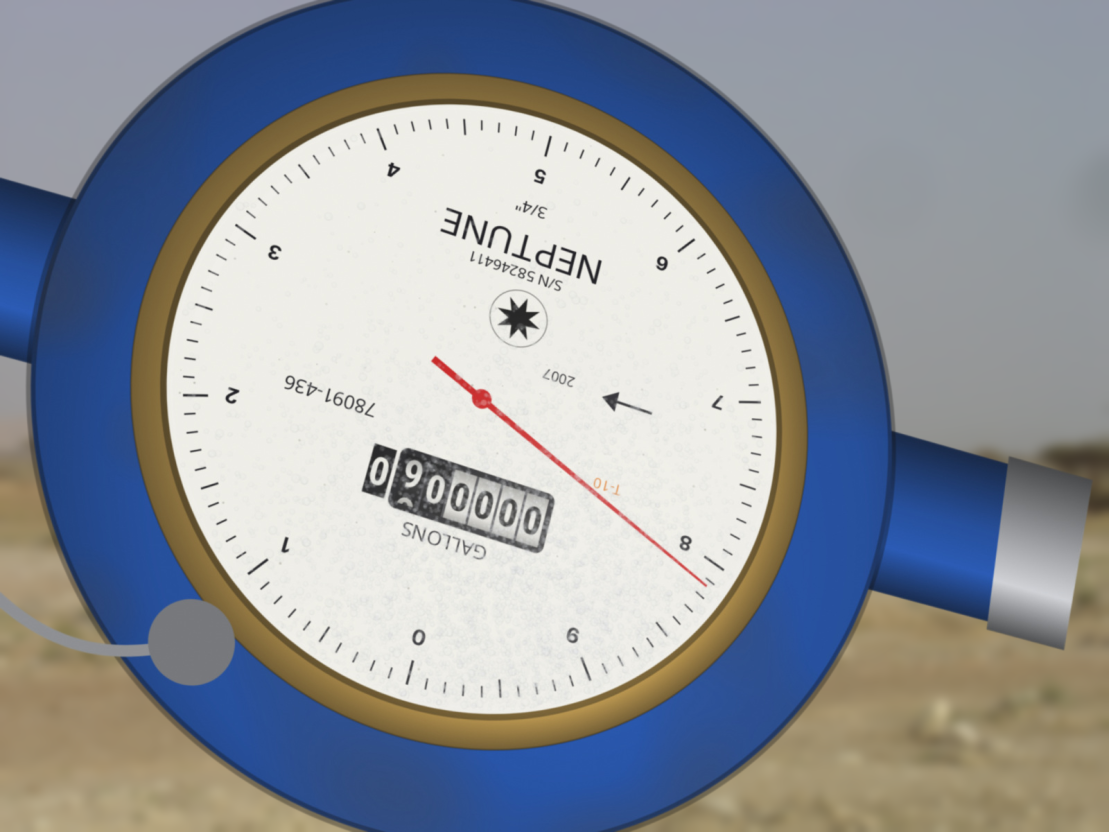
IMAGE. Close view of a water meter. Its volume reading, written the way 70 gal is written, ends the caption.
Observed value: 58.1 gal
